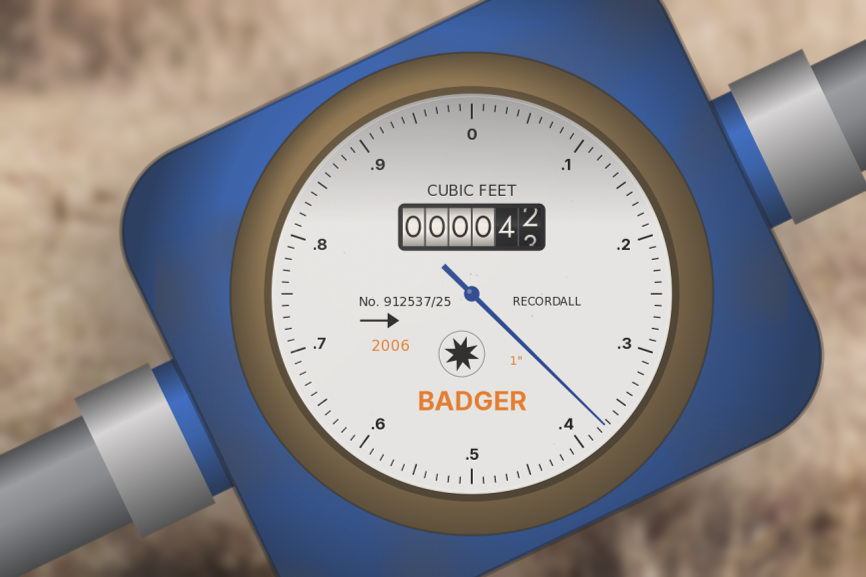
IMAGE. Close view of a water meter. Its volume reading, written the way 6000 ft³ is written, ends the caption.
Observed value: 42.37 ft³
